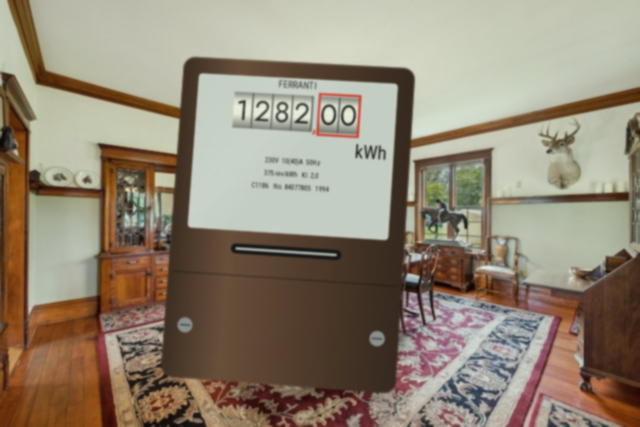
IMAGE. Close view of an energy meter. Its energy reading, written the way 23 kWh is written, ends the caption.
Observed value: 1282.00 kWh
